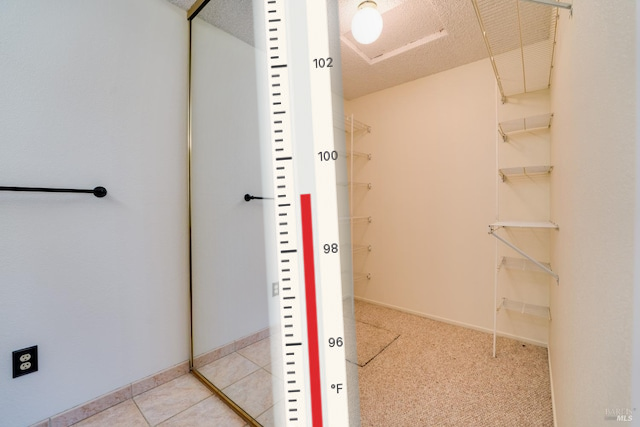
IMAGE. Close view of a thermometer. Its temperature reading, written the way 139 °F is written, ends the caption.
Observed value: 99.2 °F
